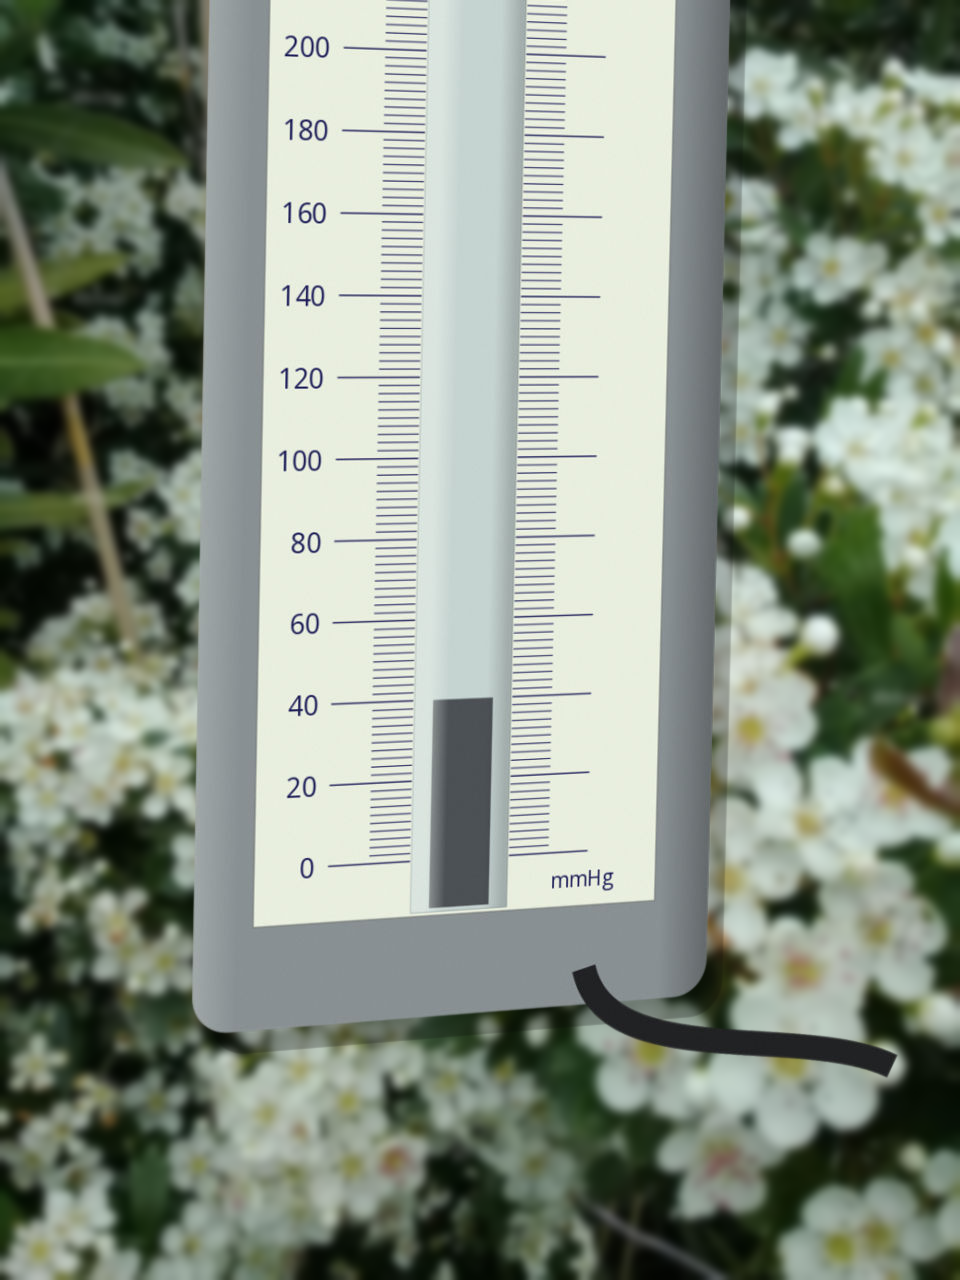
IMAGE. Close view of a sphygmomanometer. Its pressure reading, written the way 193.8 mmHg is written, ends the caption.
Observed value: 40 mmHg
